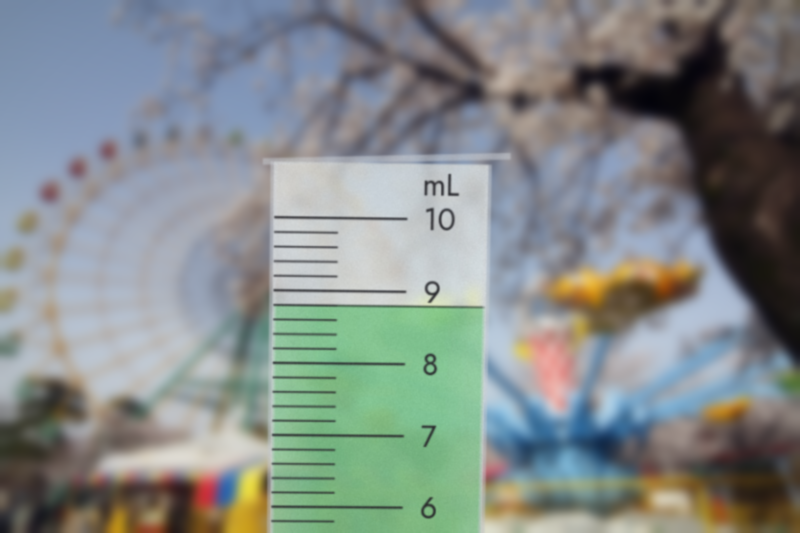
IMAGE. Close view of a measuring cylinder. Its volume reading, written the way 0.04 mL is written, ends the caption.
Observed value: 8.8 mL
